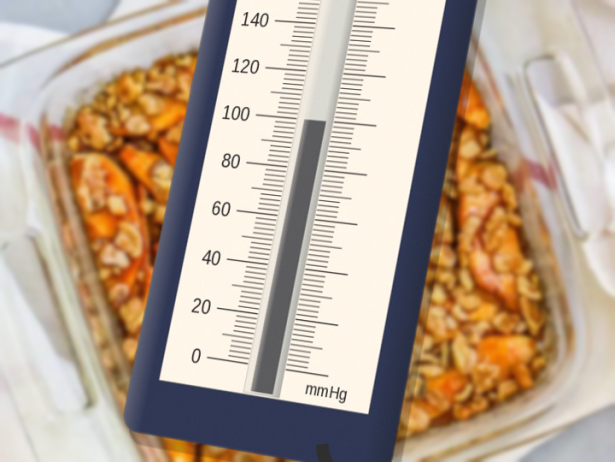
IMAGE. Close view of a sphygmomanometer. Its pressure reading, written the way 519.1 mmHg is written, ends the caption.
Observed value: 100 mmHg
